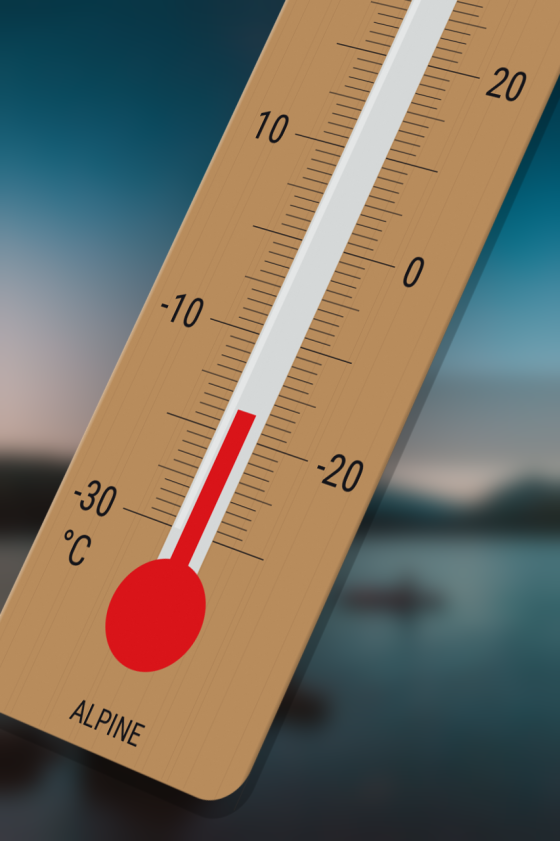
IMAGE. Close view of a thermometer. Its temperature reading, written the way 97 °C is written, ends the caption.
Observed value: -17.5 °C
